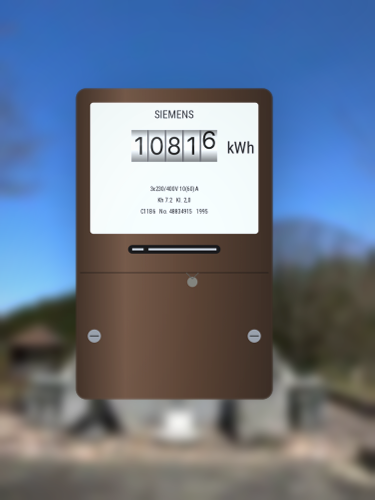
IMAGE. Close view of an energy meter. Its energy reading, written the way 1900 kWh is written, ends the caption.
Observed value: 10816 kWh
